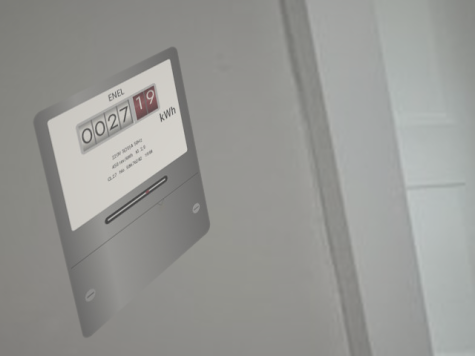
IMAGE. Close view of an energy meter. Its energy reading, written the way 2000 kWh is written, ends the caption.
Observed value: 27.19 kWh
